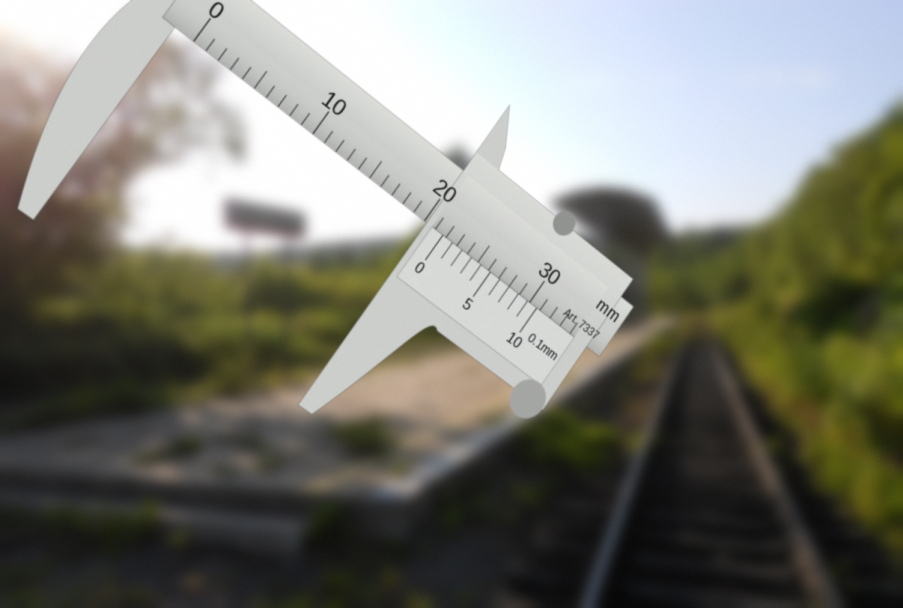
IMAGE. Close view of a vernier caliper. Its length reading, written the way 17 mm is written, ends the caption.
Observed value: 21.7 mm
